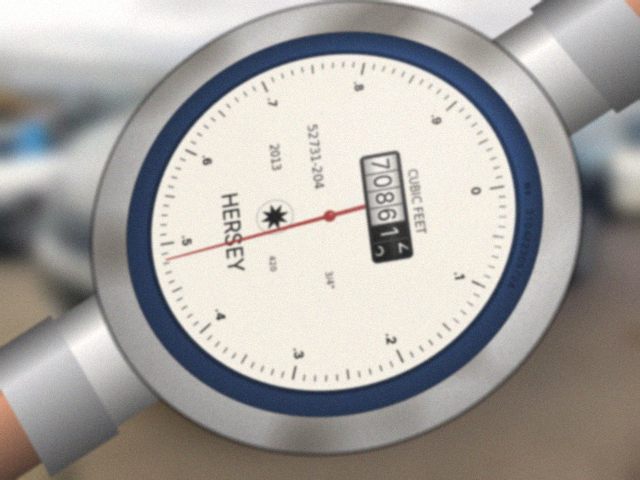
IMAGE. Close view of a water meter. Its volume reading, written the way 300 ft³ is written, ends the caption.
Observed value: 708612.48 ft³
